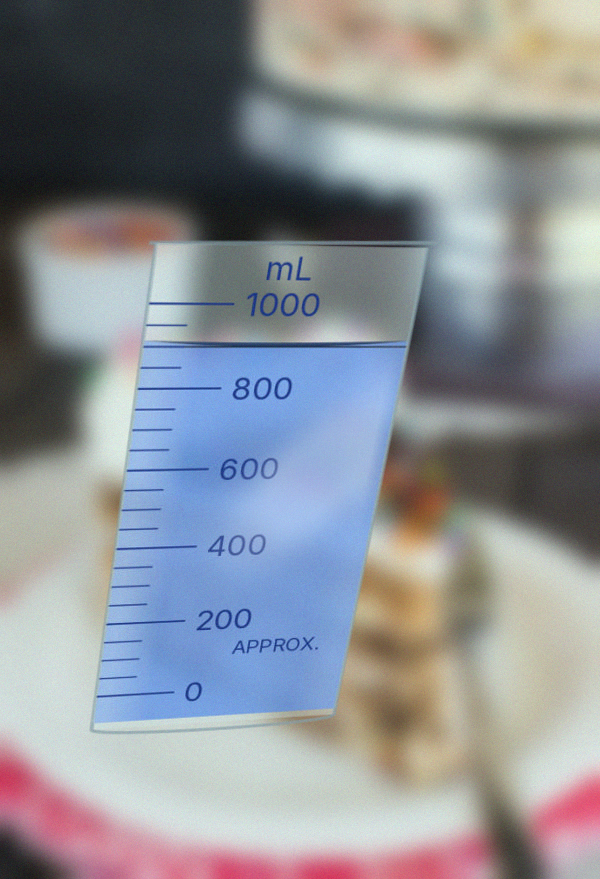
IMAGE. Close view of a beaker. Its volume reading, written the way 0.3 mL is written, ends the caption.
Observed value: 900 mL
